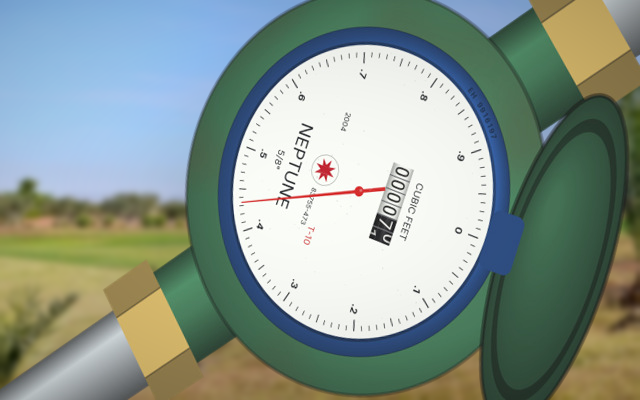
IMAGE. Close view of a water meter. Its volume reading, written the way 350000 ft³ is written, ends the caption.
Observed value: 70.43 ft³
